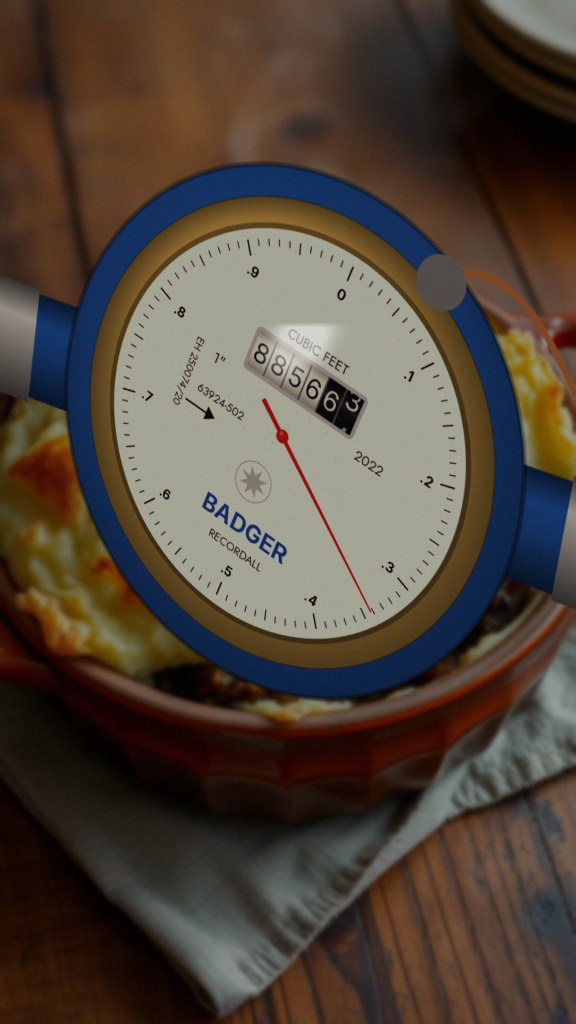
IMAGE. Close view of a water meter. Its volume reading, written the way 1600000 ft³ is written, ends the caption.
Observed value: 885663.34 ft³
